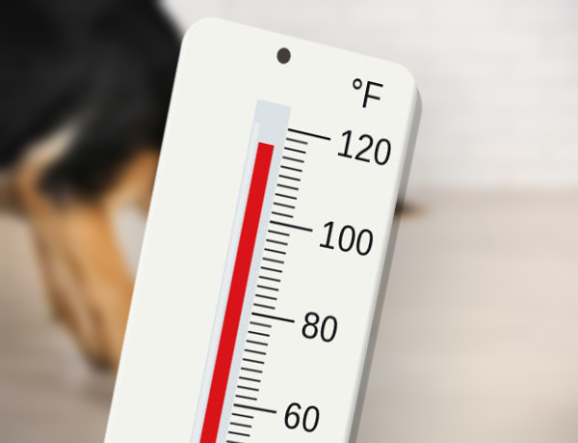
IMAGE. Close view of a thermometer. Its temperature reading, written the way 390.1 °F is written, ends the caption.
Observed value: 116 °F
